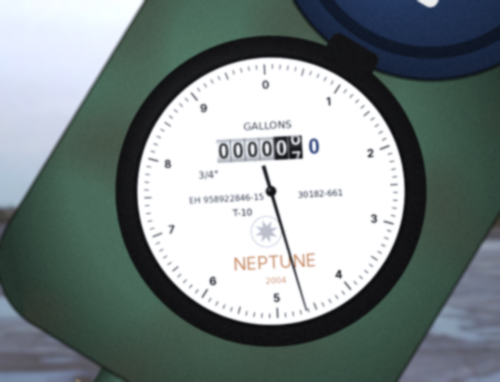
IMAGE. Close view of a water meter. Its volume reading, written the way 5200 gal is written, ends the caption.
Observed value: 64.6 gal
